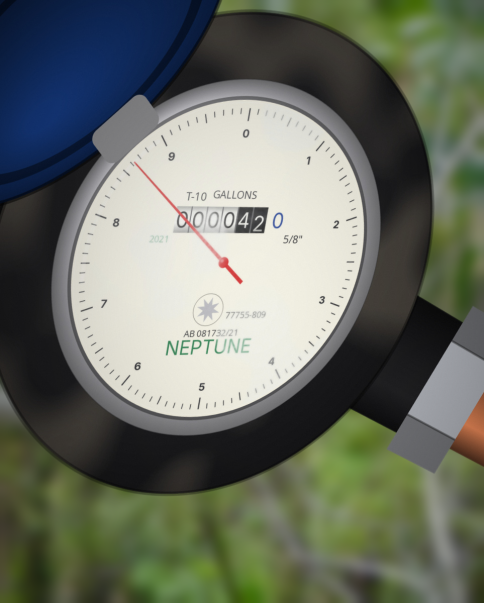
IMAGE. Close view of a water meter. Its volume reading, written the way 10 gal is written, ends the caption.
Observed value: 418.6 gal
